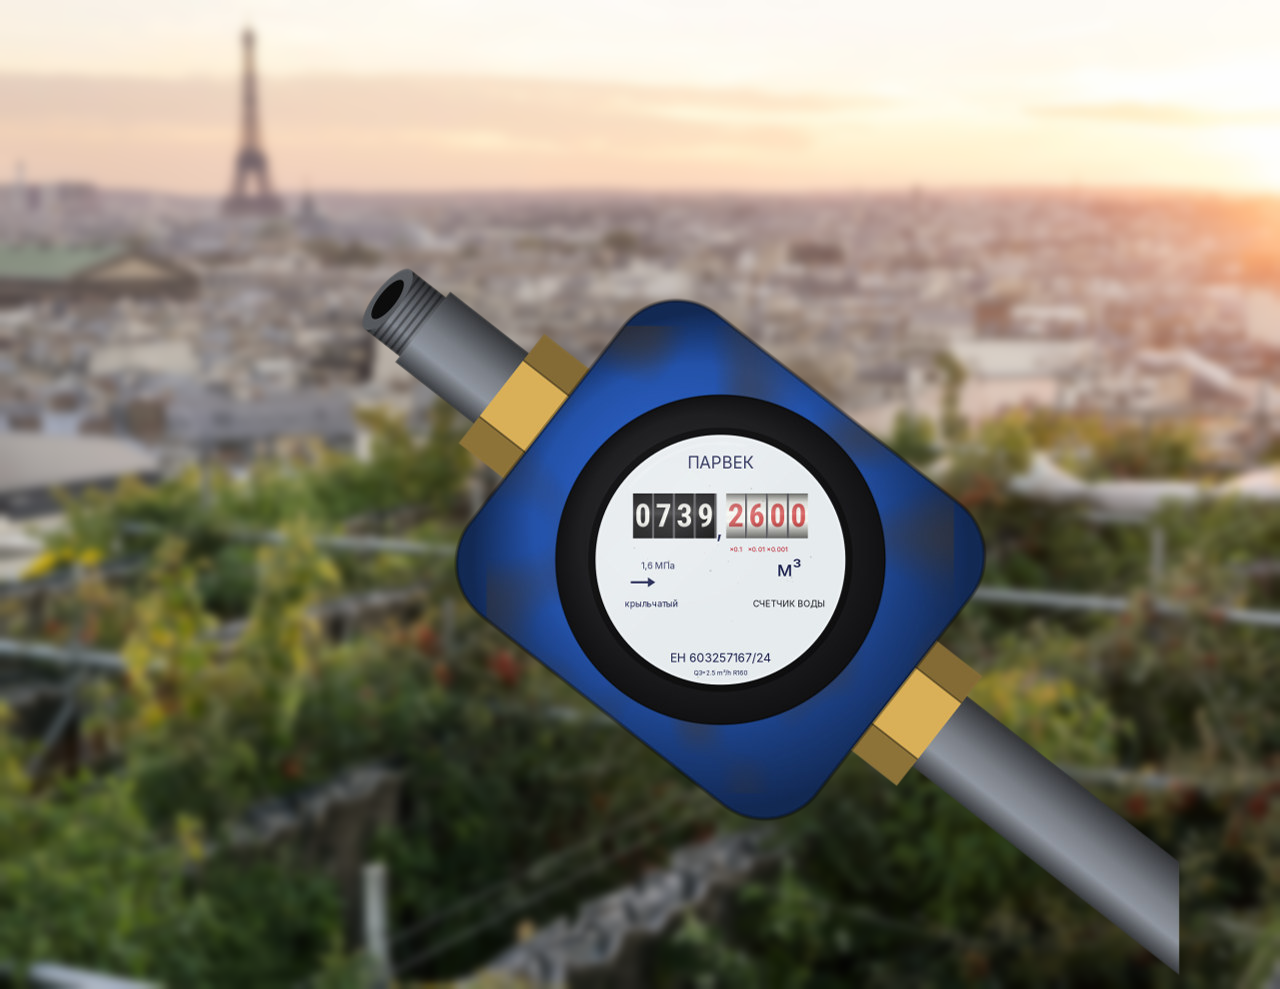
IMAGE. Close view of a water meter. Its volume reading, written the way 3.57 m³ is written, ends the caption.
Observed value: 739.2600 m³
